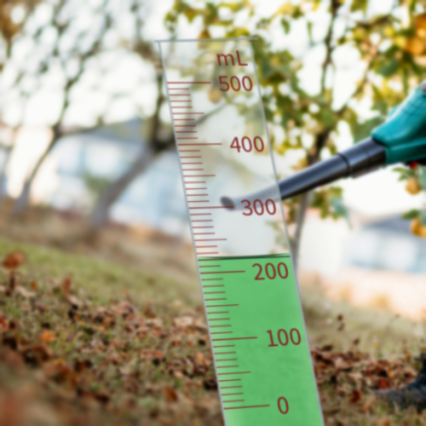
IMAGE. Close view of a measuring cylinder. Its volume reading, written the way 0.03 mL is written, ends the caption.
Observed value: 220 mL
